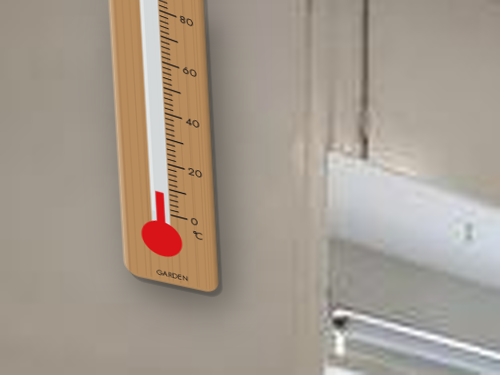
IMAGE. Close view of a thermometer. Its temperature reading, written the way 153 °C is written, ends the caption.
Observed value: 8 °C
